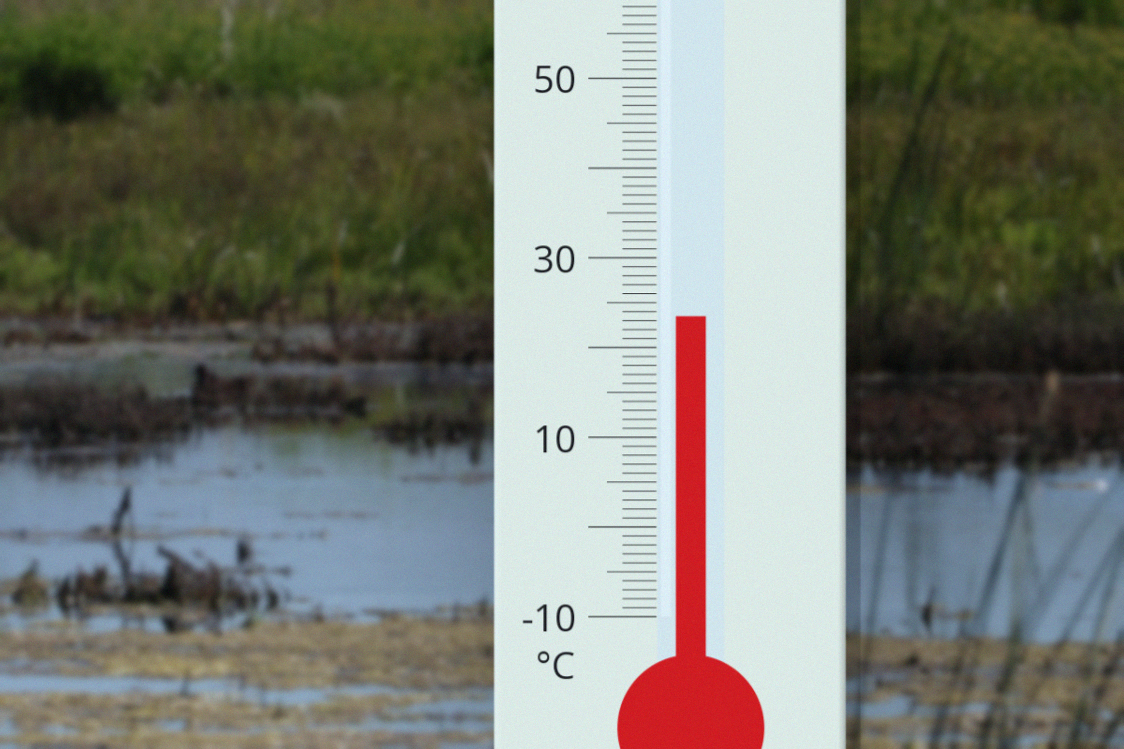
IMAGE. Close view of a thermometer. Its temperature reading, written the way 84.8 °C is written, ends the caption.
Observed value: 23.5 °C
